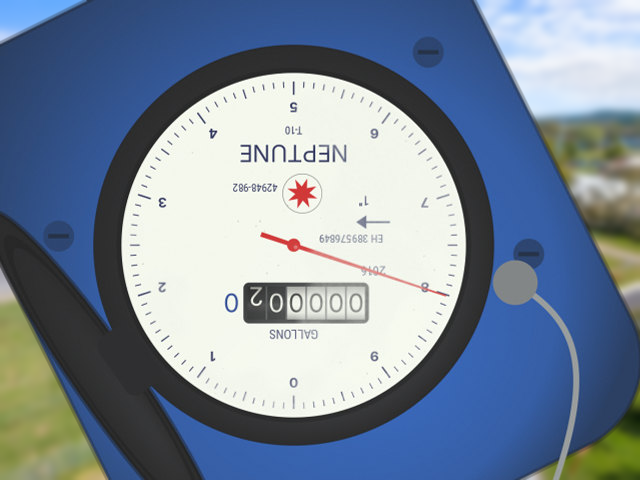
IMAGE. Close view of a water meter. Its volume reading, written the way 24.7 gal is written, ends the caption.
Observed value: 18.0 gal
